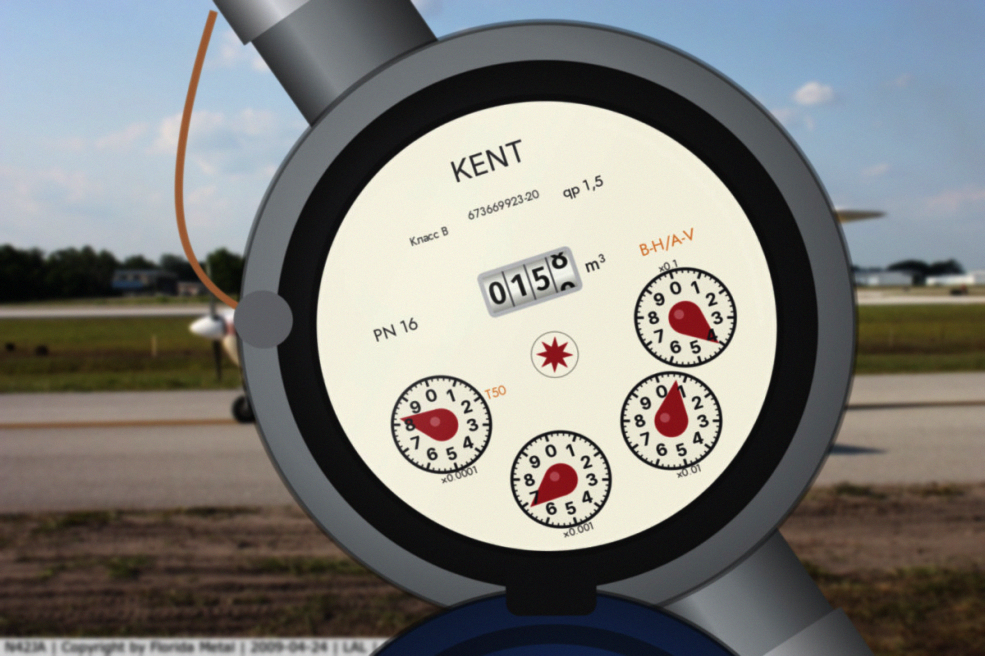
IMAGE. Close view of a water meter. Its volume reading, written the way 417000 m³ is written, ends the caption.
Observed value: 158.4068 m³
